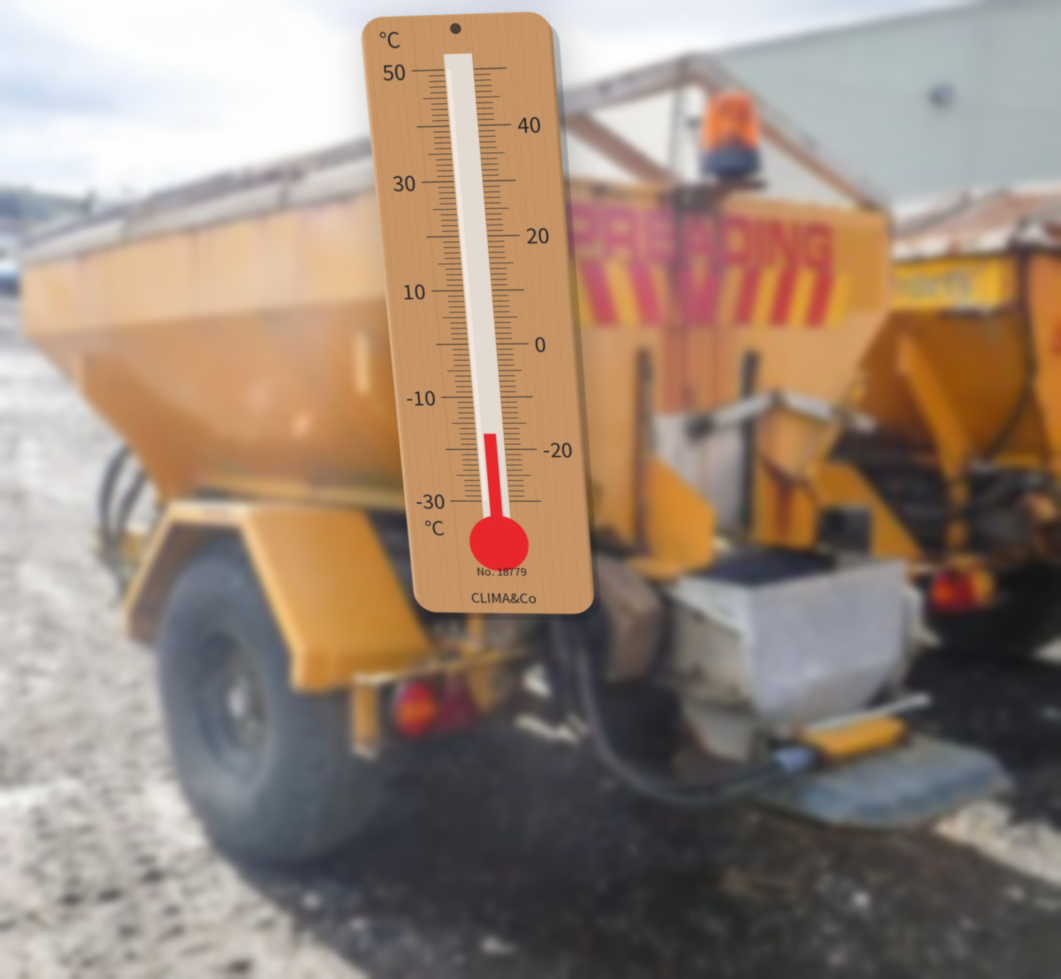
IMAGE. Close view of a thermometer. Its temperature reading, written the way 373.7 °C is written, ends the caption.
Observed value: -17 °C
